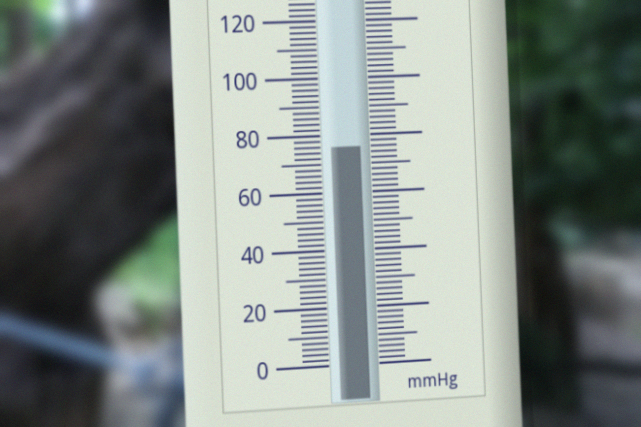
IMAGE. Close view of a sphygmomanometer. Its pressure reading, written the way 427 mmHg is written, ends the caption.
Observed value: 76 mmHg
